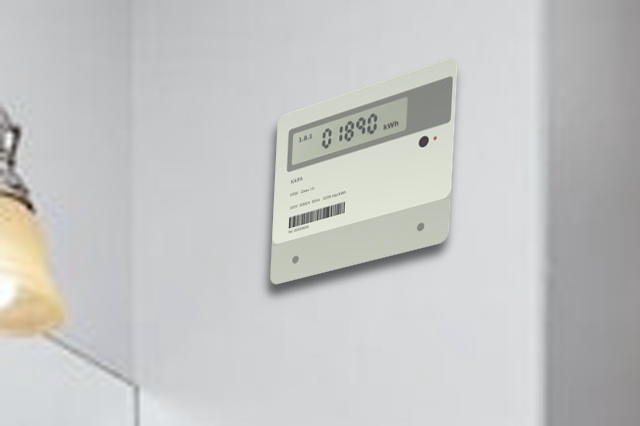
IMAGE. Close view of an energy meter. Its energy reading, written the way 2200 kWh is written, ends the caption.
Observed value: 1890 kWh
